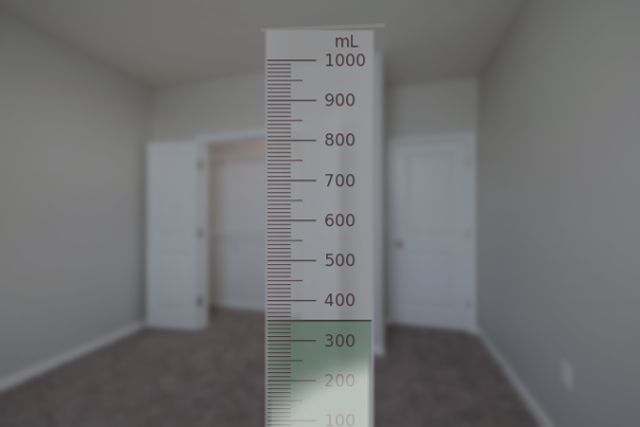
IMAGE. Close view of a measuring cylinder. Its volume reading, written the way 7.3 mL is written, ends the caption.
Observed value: 350 mL
